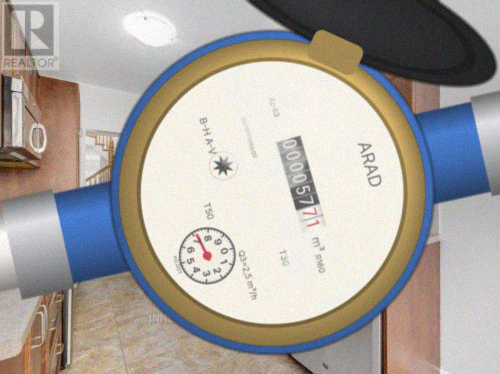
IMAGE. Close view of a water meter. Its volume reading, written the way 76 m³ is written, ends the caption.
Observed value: 57.717 m³
